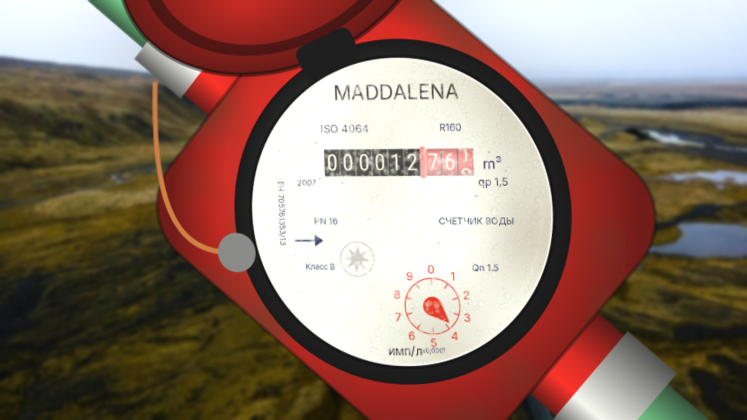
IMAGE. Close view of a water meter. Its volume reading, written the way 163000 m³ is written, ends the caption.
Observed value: 12.7613 m³
